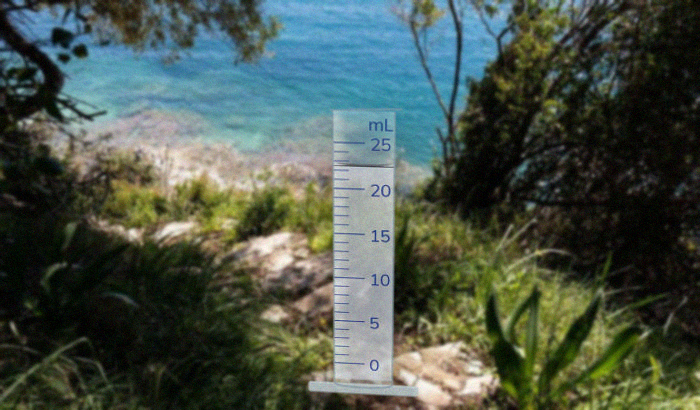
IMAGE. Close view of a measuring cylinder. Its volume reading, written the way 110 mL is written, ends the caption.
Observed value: 22.5 mL
